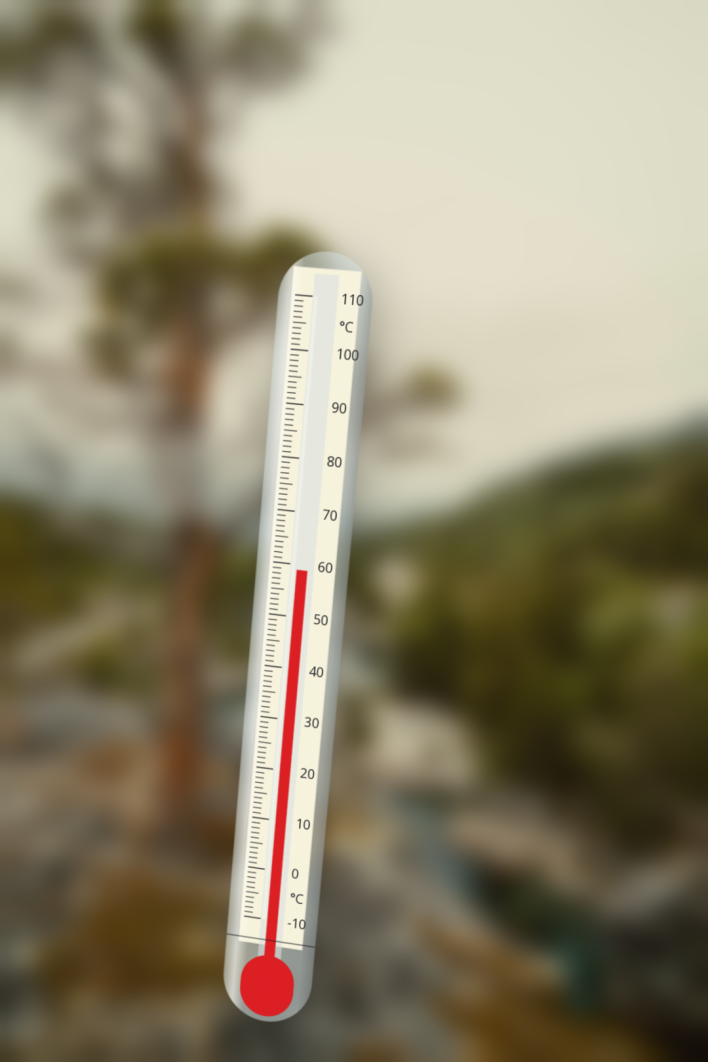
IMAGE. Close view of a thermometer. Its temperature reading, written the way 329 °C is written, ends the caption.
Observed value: 59 °C
